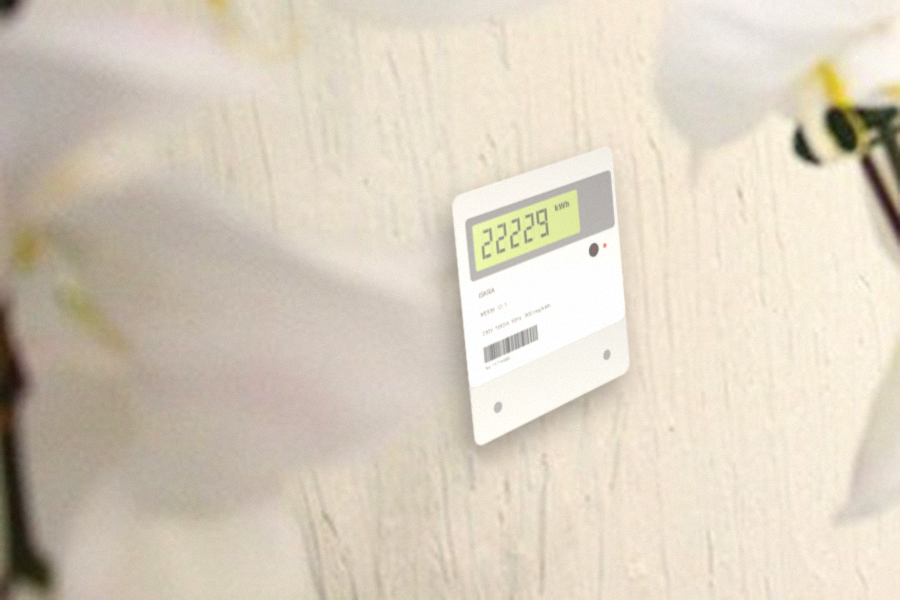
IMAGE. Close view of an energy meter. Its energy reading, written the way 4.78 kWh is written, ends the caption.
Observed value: 22229 kWh
